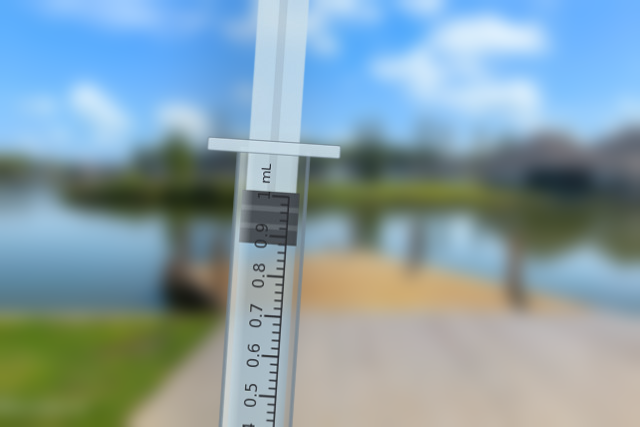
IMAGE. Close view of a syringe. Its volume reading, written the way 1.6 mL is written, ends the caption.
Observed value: 0.88 mL
